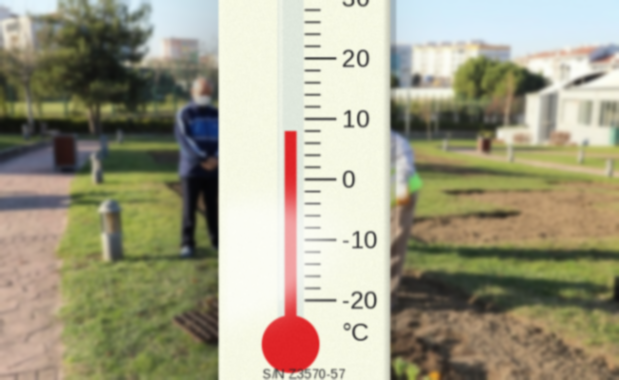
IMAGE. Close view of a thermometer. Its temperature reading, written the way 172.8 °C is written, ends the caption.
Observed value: 8 °C
